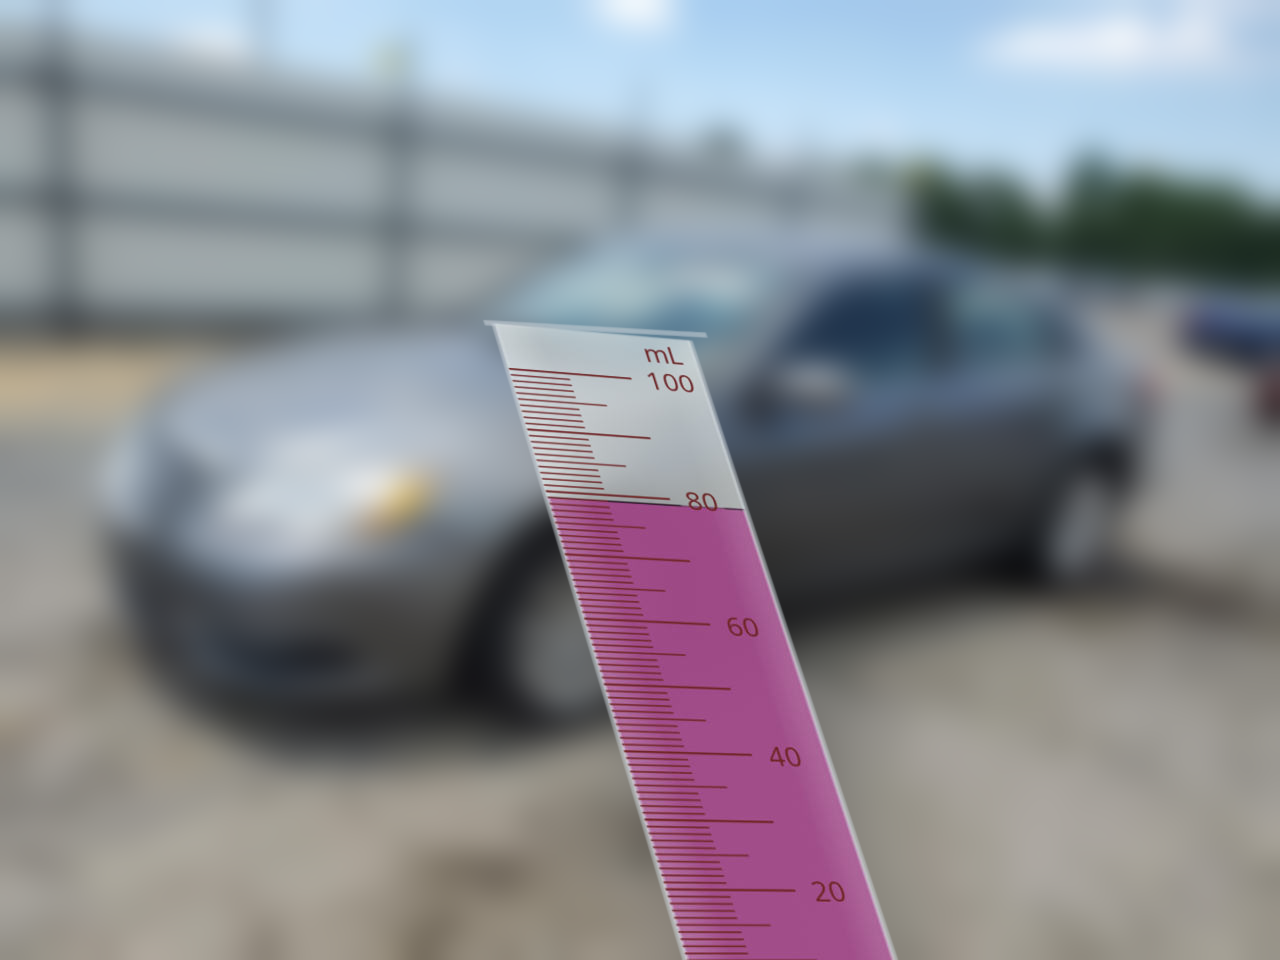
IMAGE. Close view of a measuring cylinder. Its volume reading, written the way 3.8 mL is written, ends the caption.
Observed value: 79 mL
